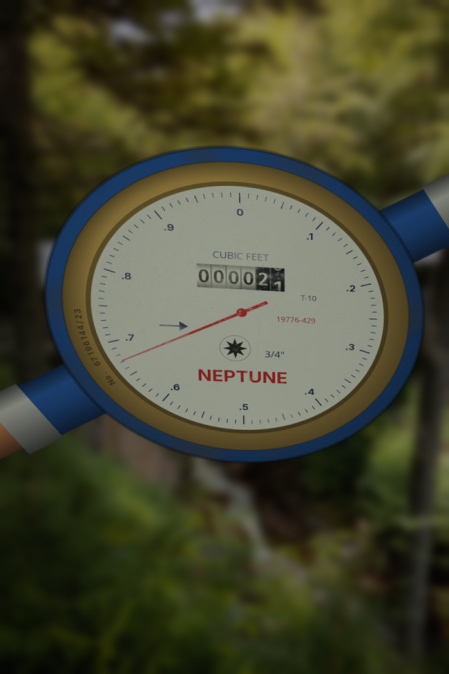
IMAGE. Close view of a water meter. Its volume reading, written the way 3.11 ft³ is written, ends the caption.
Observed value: 20.67 ft³
